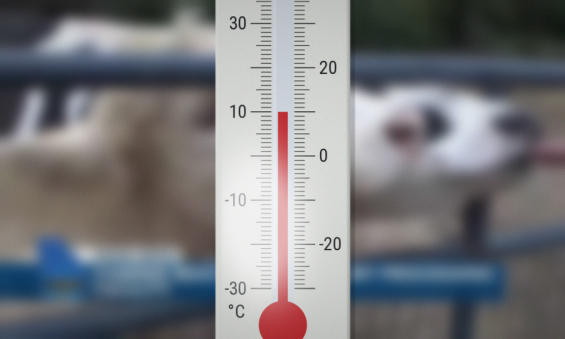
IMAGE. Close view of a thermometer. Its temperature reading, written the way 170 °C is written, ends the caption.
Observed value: 10 °C
